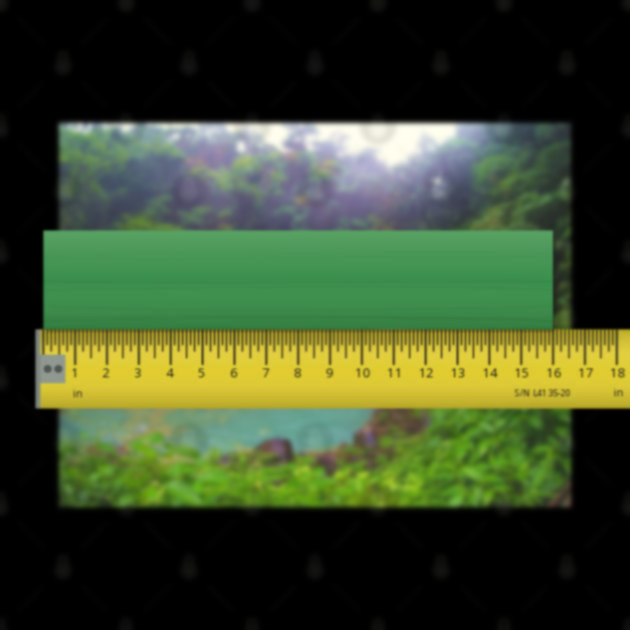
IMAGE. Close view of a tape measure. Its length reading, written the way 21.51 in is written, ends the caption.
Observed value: 16 in
